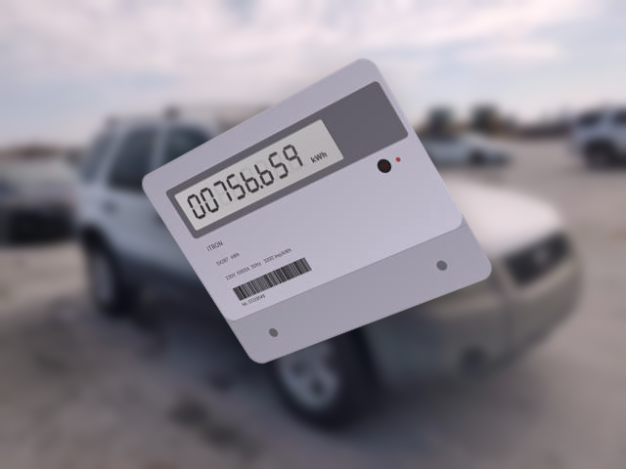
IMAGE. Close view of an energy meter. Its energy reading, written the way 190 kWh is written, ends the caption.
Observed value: 756.659 kWh
